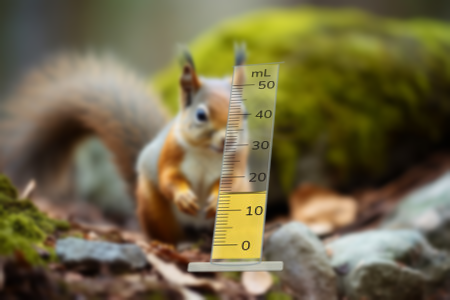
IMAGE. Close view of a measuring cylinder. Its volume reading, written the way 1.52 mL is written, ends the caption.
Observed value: 15 mL
